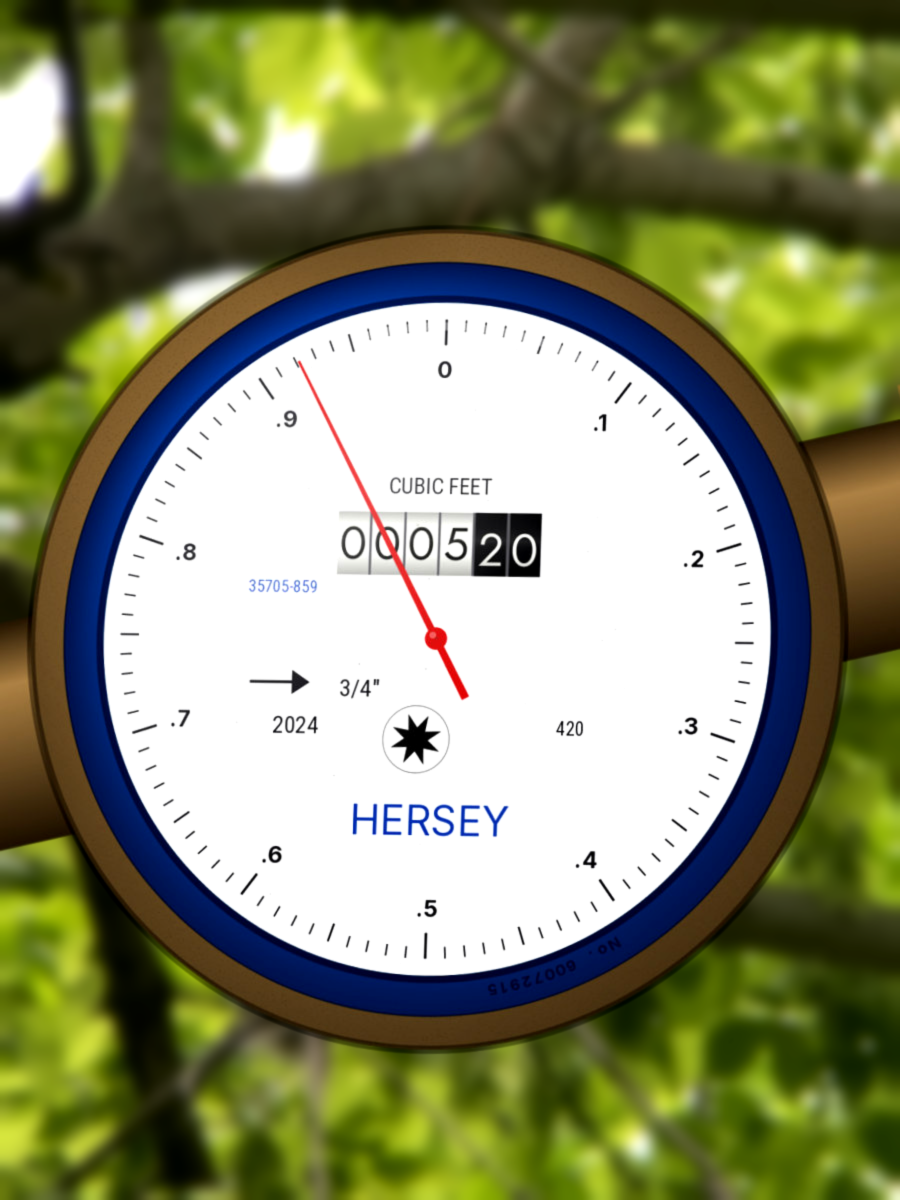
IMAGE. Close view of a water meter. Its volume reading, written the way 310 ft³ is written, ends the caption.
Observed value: 519.92 ft³
